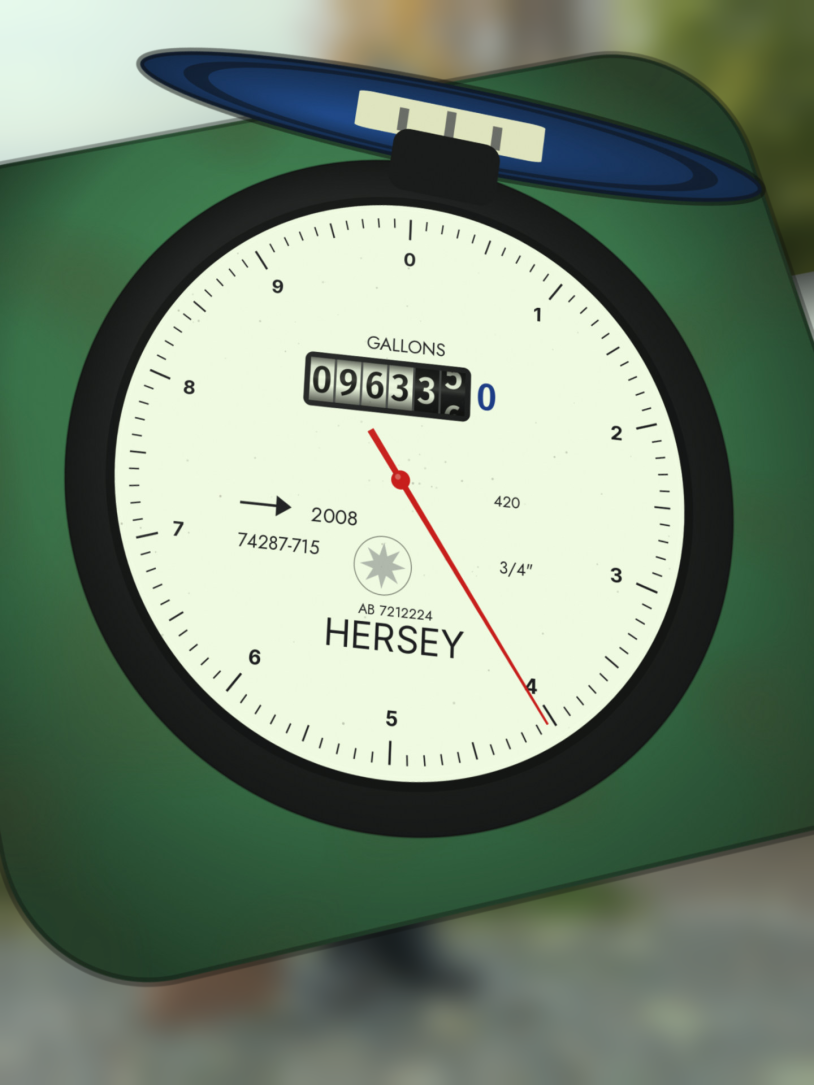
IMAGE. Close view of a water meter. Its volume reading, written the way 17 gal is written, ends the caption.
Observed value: 963354.0 gal
